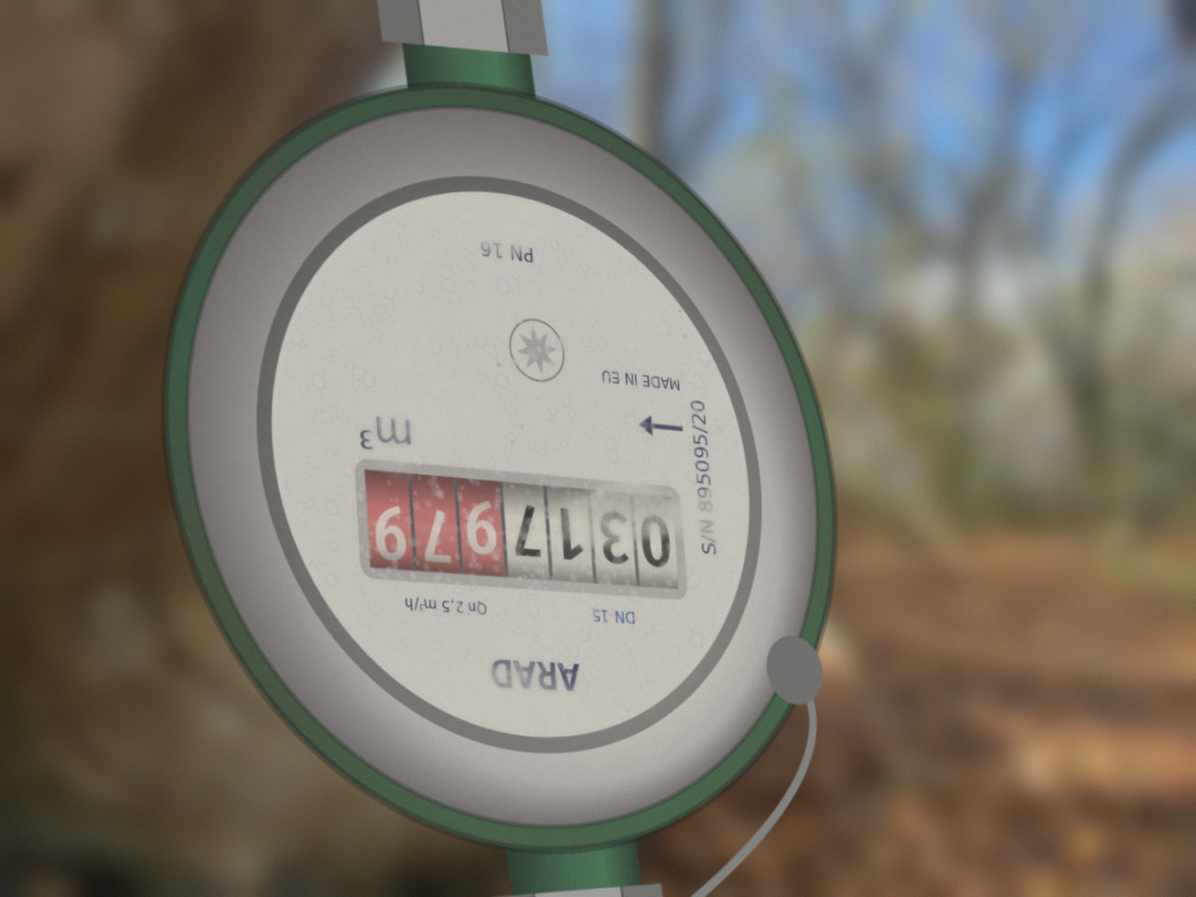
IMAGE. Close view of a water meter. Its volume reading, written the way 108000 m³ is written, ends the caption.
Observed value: 317.979 m³
